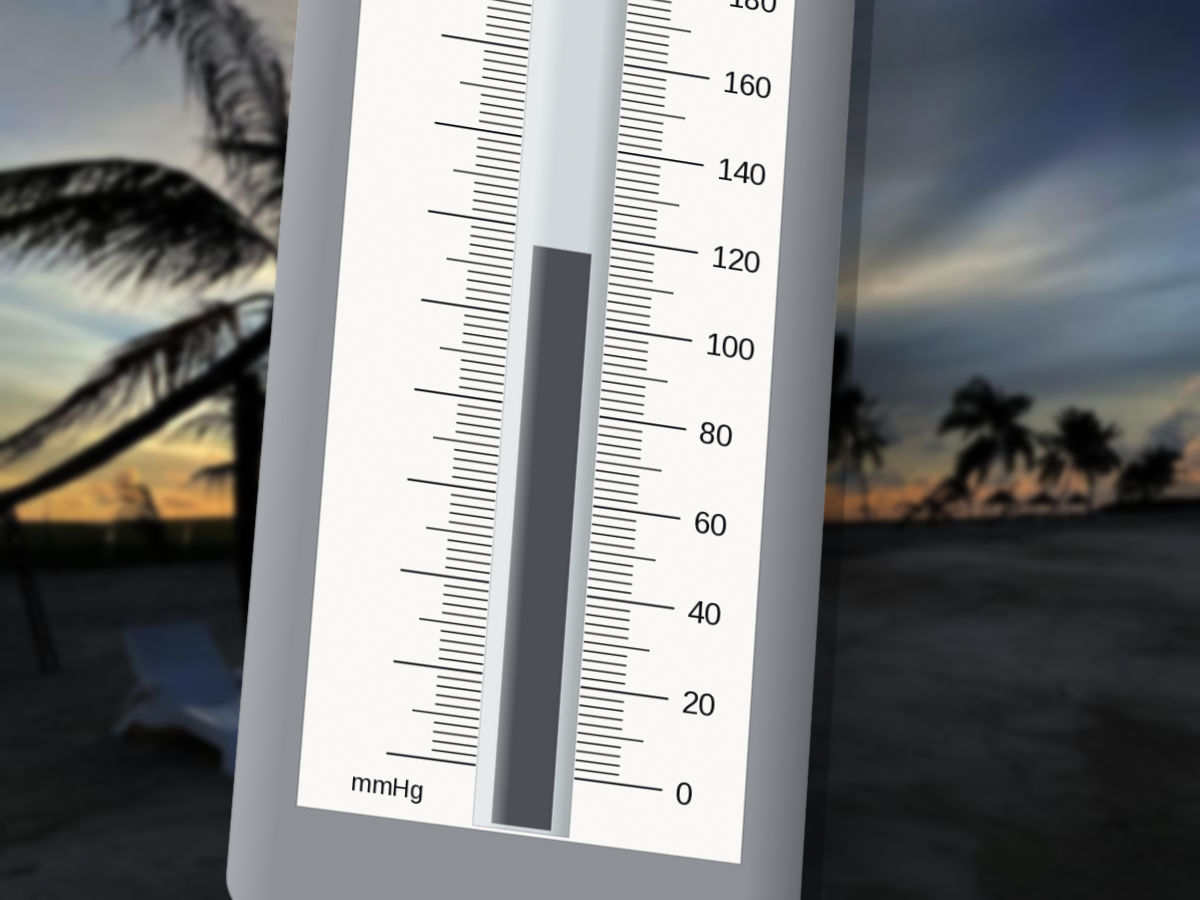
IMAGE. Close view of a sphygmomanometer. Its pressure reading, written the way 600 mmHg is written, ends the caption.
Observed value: 116 mmHg
